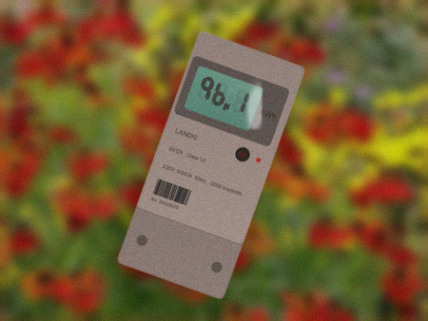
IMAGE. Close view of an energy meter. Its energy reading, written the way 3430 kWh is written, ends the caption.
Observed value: 96.1 kWh
